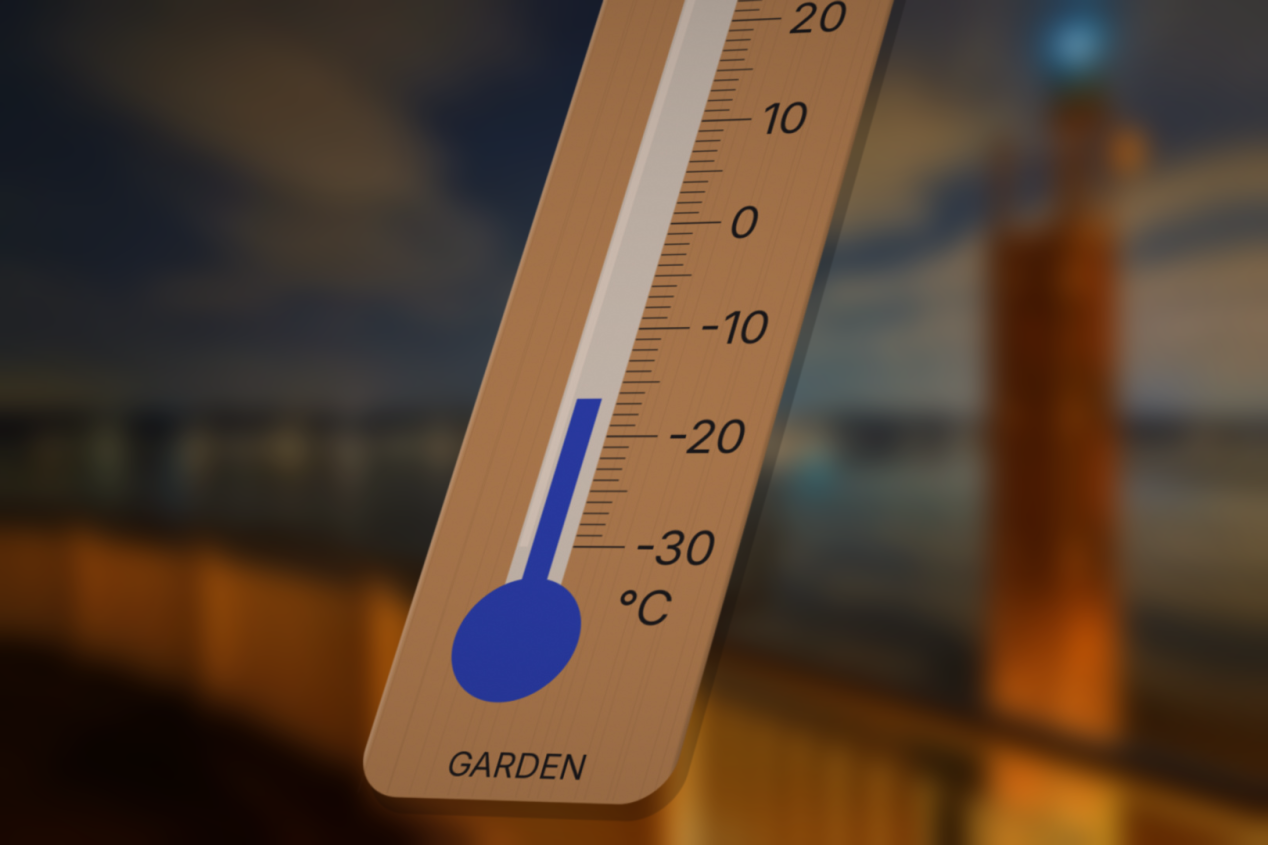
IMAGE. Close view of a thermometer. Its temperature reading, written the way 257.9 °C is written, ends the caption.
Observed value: -16.5 °C
